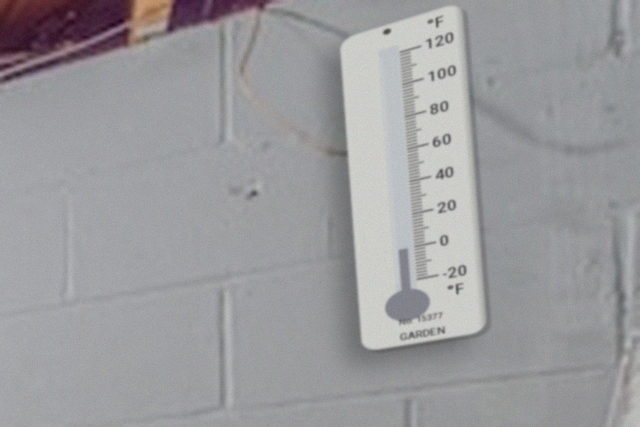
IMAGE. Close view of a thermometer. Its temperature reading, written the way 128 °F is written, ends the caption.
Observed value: 0 °F
